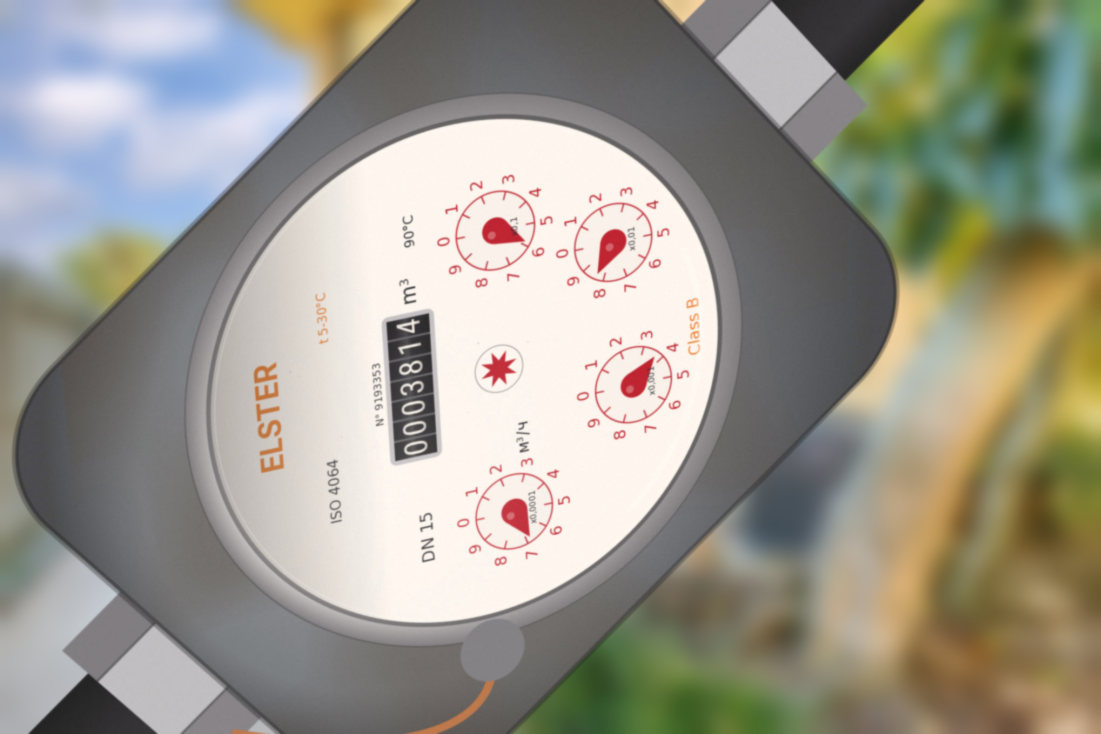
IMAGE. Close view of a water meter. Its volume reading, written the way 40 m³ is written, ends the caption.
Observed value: 3814.5836 m³
